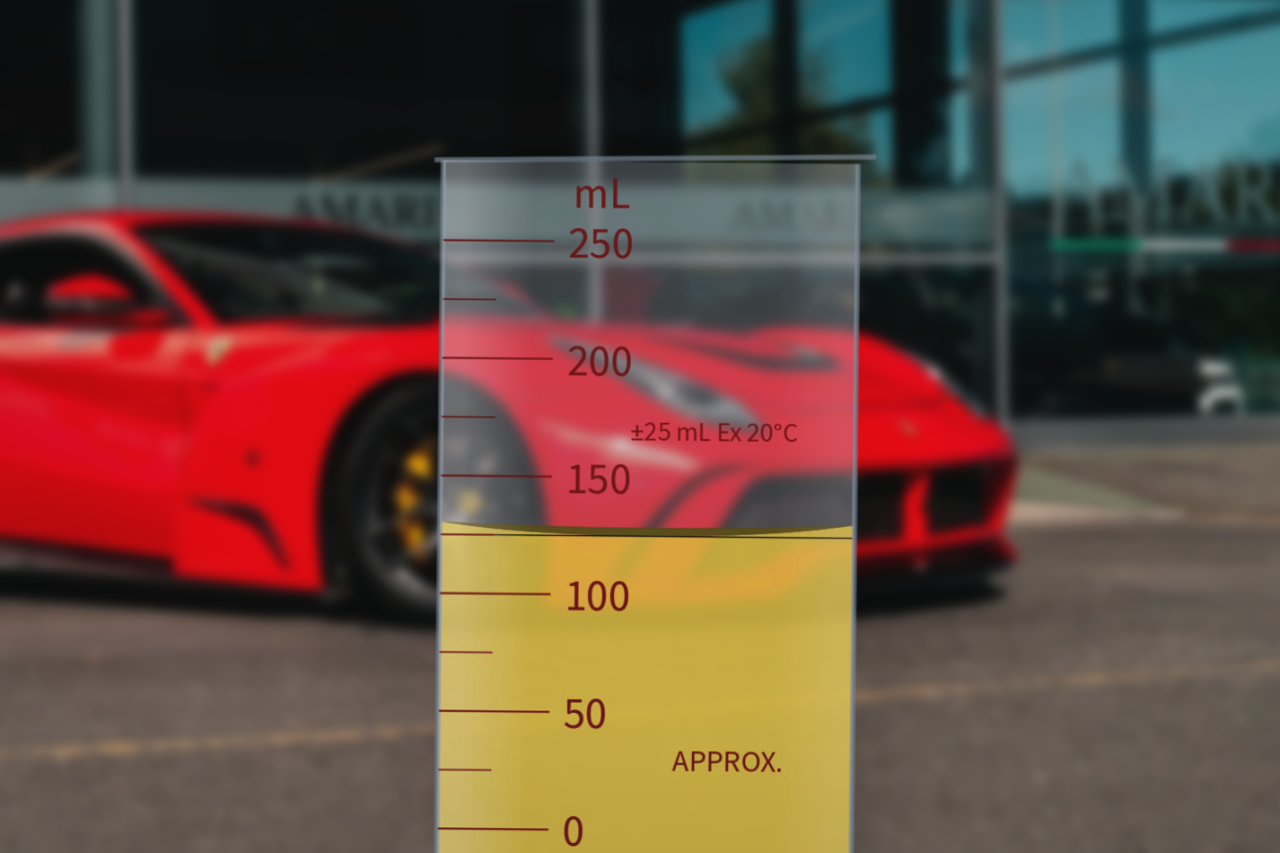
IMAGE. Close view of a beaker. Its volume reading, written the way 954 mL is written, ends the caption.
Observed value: 125 mL
